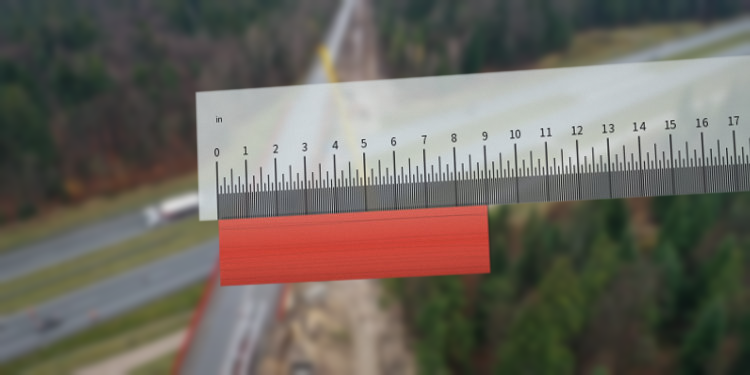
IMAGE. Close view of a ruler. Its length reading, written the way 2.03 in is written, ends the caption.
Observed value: 9 in
